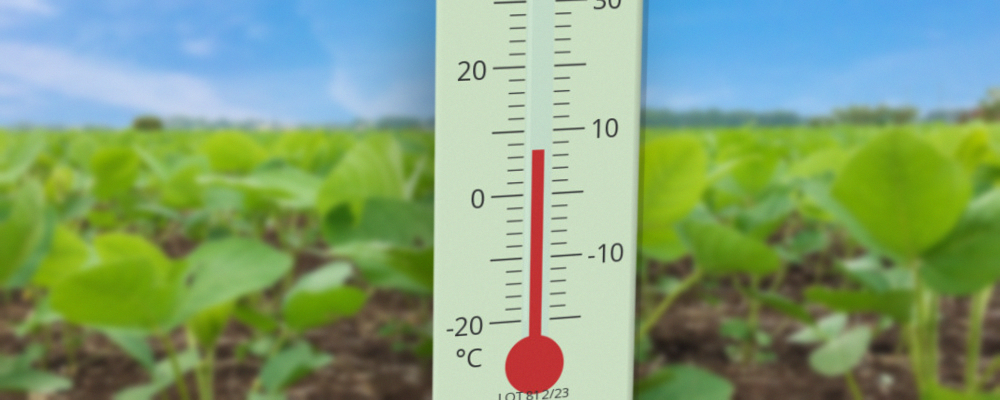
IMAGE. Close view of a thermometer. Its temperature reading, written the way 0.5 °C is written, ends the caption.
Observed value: 7 °C
